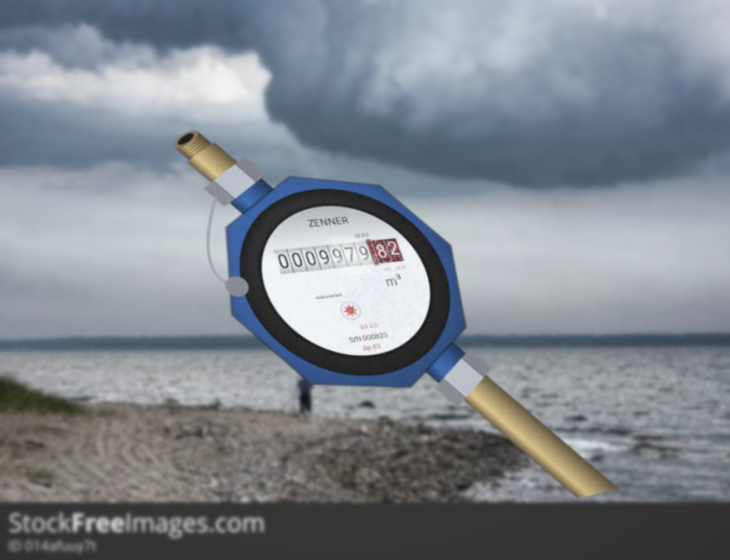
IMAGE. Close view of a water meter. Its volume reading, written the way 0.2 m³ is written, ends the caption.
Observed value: 9979.82 m³
